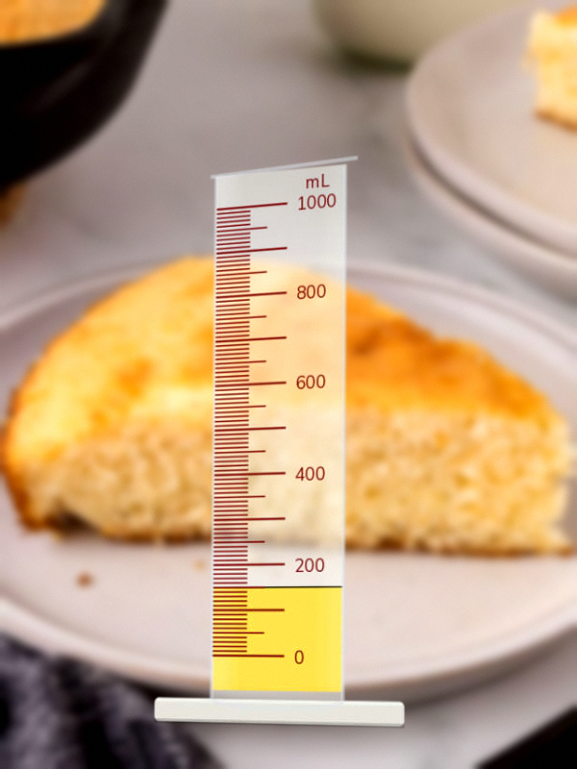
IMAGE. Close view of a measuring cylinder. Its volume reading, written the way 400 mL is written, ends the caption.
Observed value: 150 mL
